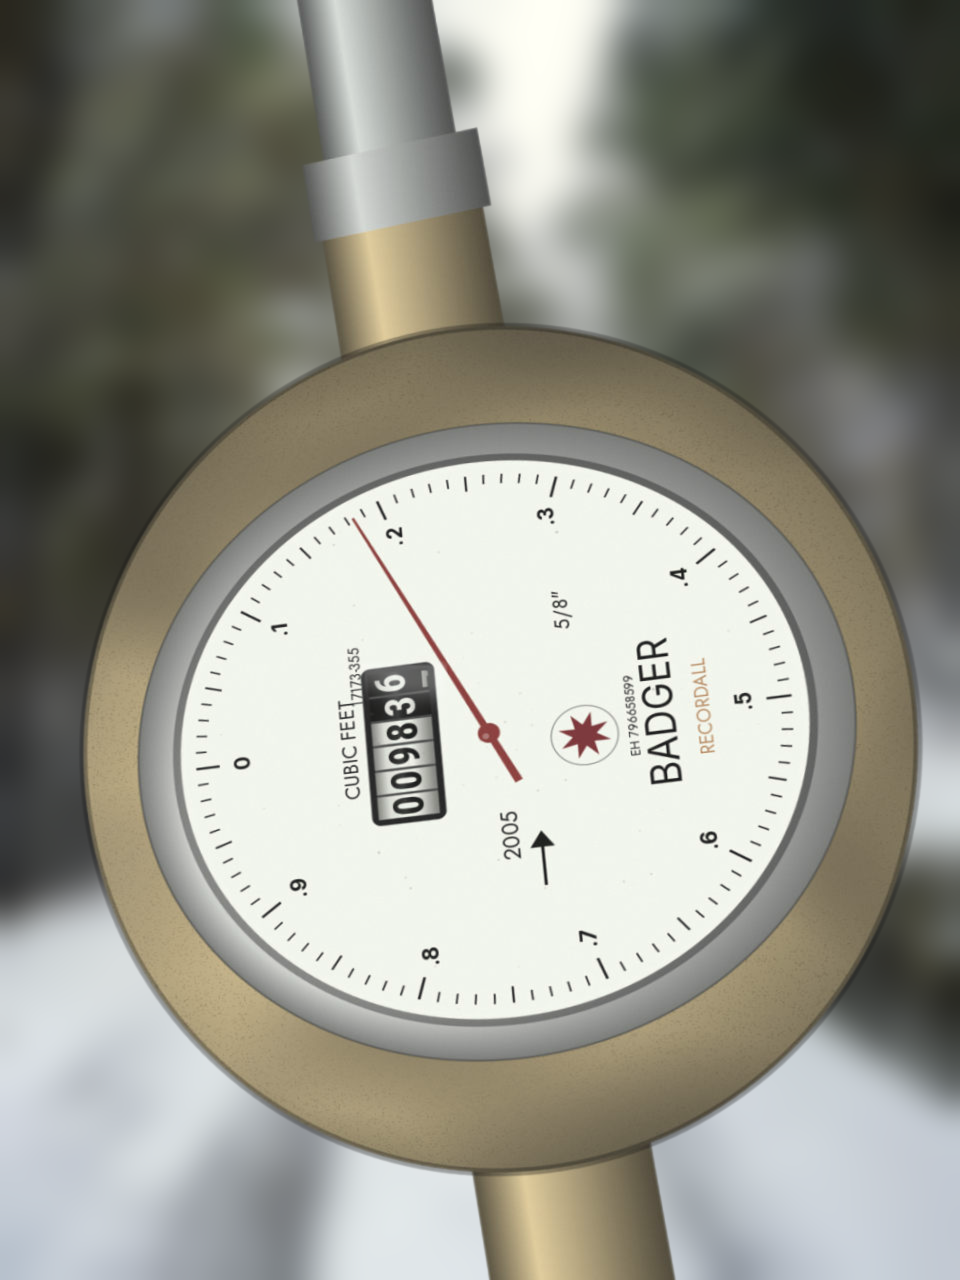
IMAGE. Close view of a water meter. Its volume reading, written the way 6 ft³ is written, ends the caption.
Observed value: 9836.18 ft³
